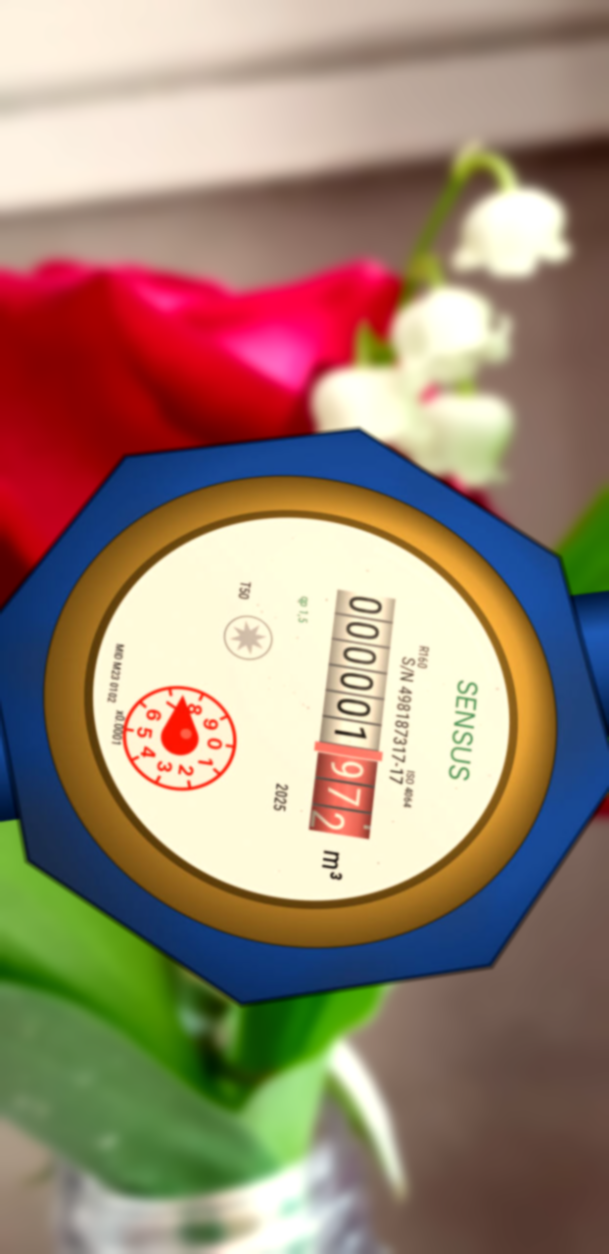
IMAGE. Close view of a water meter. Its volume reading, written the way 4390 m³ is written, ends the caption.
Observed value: 1.9717 m³
